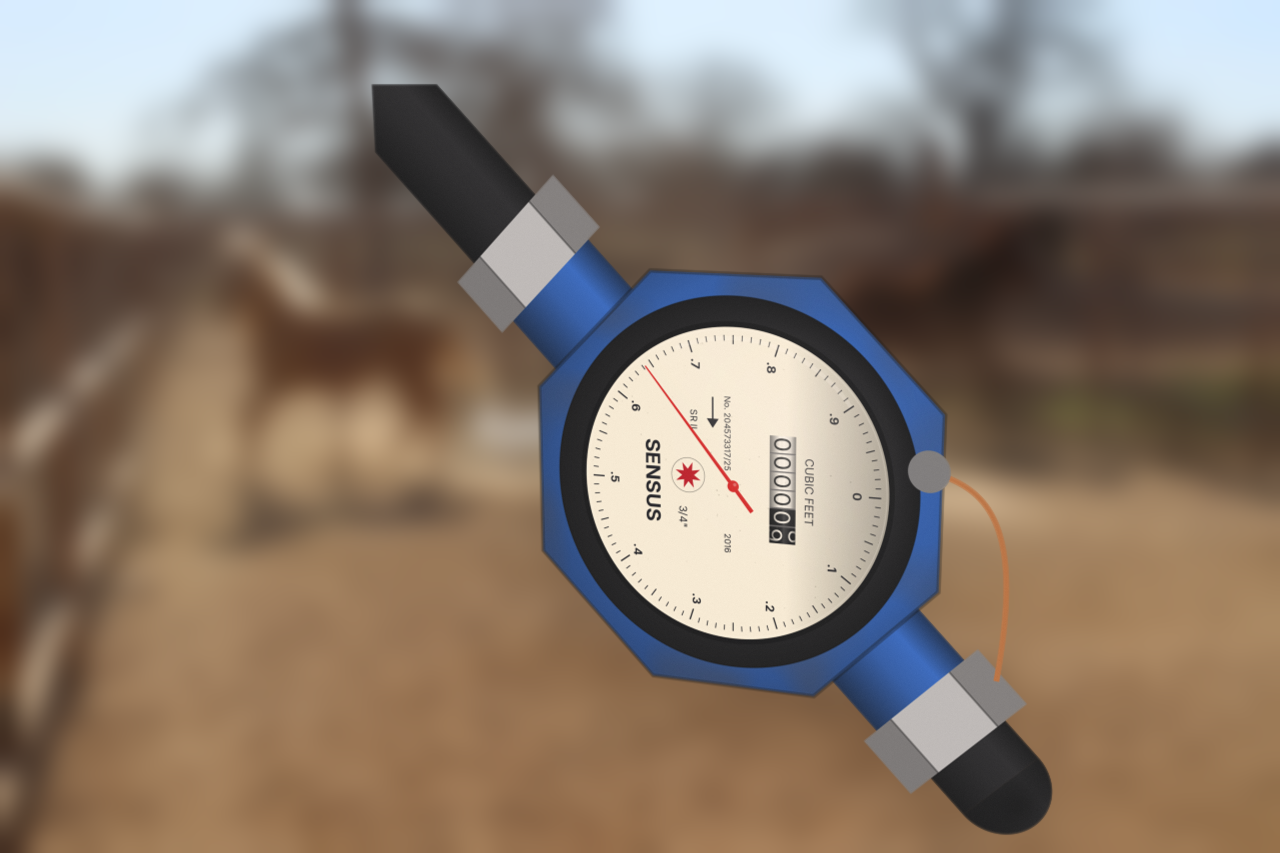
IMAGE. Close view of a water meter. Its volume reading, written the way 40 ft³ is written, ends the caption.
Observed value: 8.64 ft³
